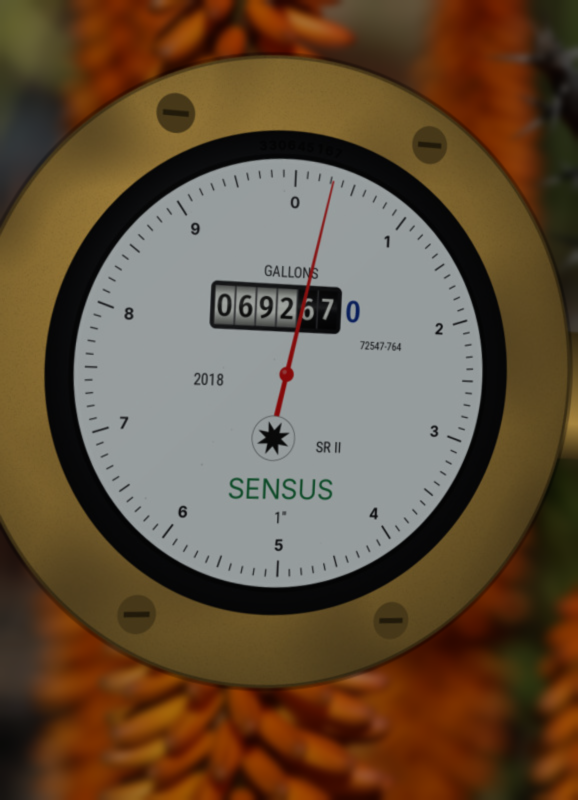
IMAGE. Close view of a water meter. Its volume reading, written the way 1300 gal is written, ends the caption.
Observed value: 692670.3 gal
